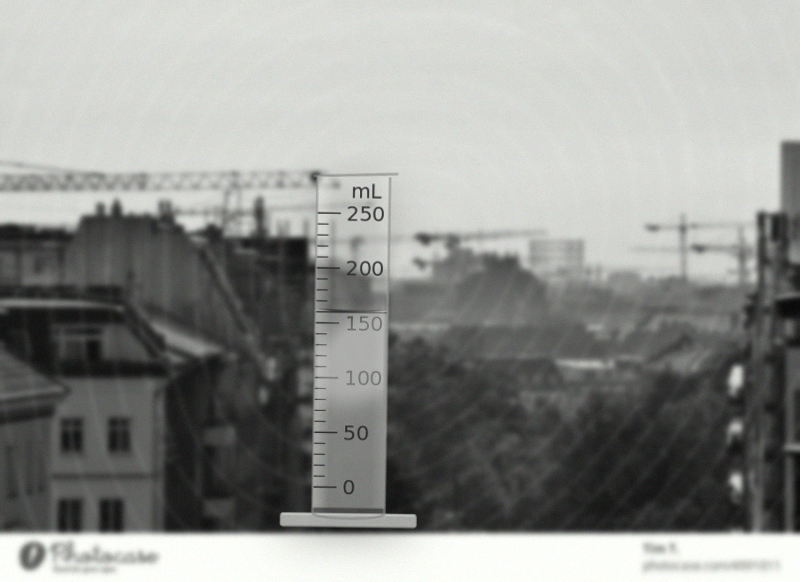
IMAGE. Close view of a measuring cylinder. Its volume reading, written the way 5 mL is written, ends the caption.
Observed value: 160 mL
